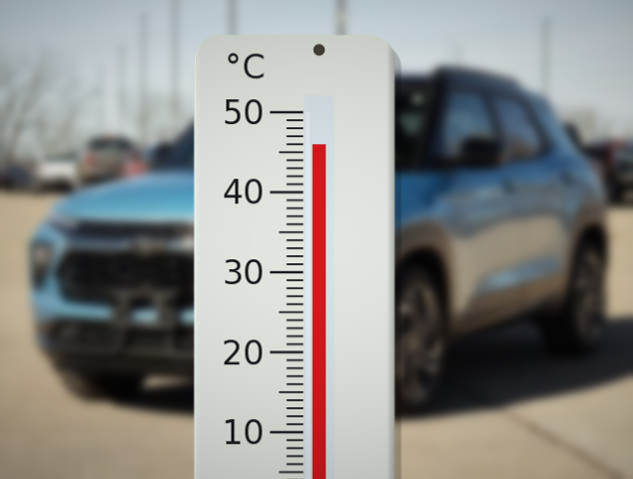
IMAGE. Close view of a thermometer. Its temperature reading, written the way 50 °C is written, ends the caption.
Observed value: 46 °C
